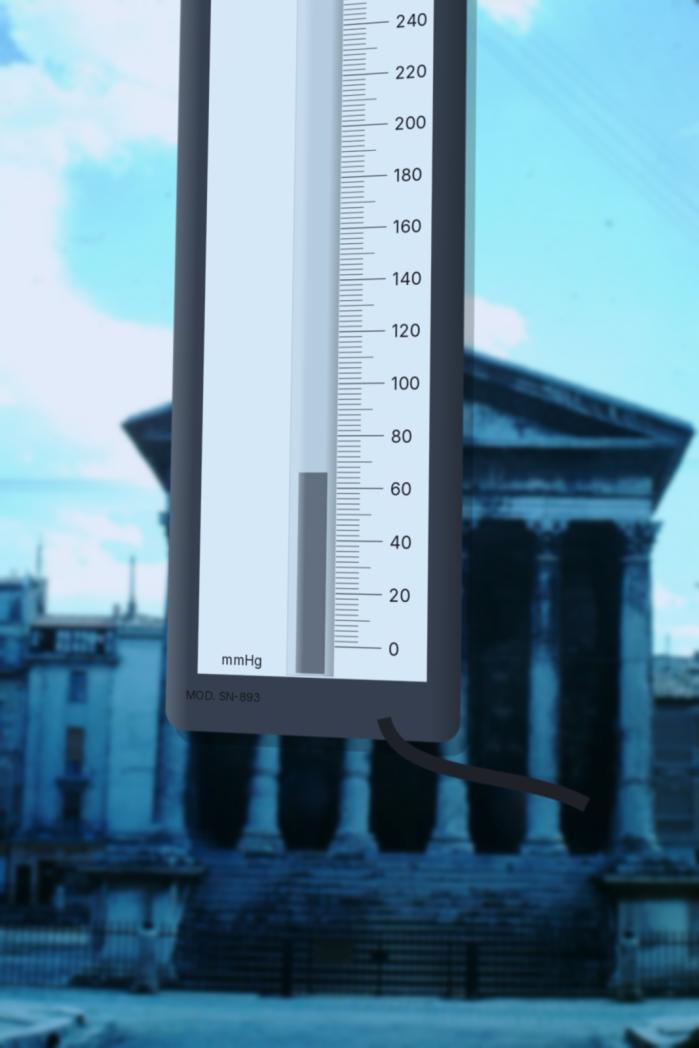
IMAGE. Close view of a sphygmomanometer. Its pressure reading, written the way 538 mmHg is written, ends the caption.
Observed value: 66 mmHg
